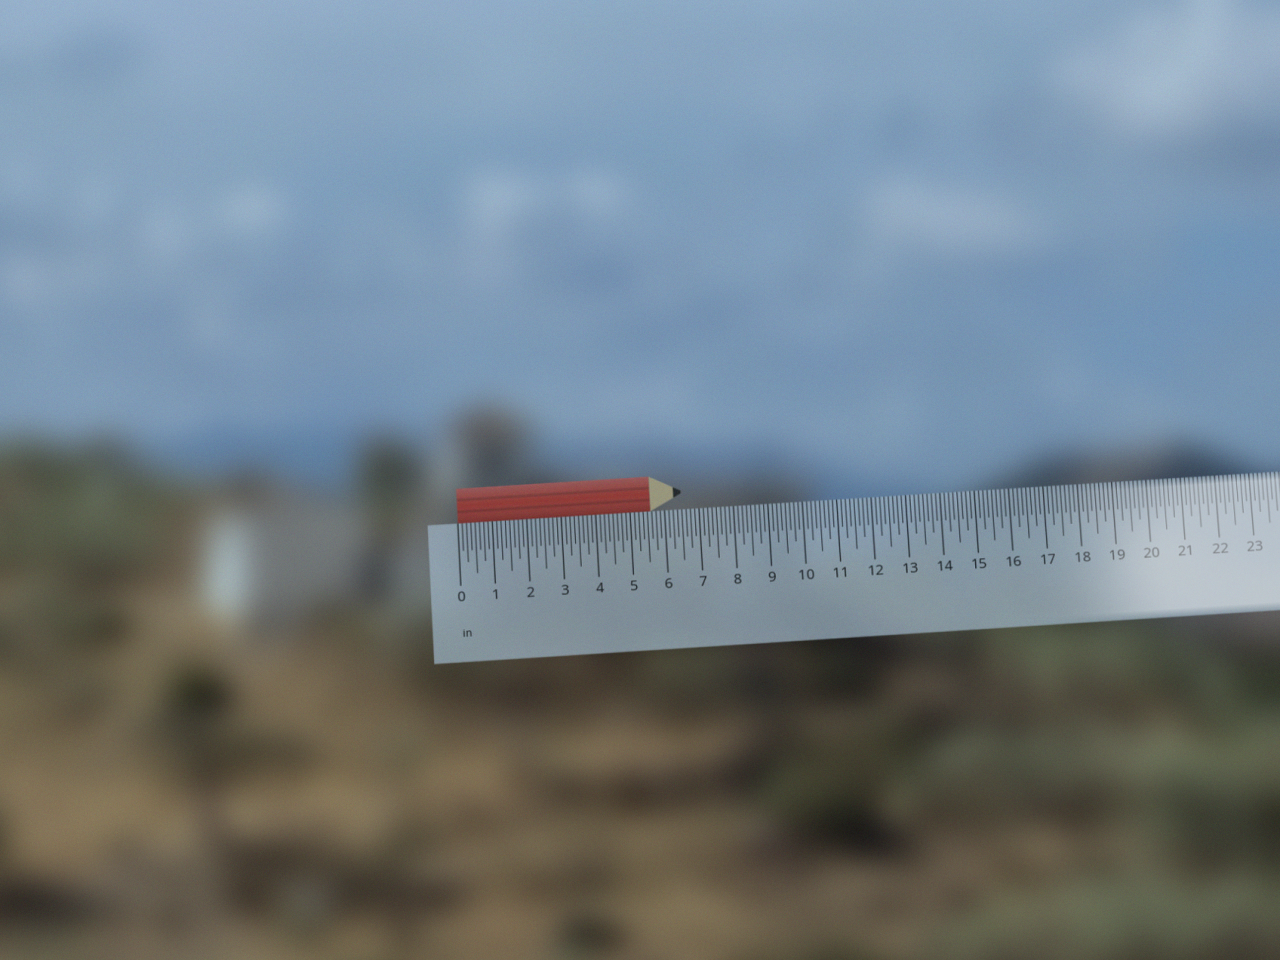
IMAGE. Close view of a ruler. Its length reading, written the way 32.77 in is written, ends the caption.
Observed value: 6.5 in
